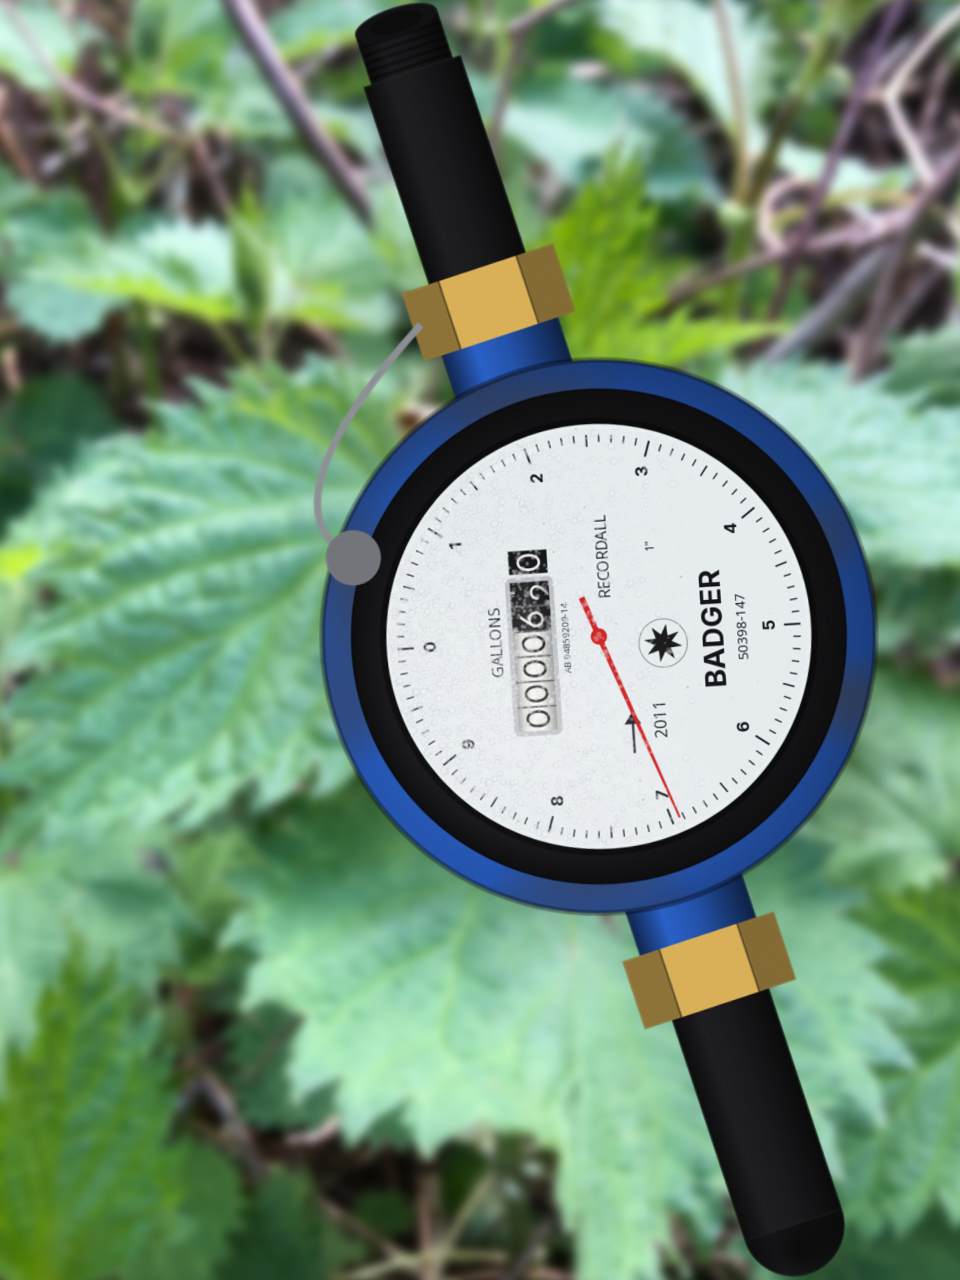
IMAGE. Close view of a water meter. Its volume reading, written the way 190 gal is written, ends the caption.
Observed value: 616.9 gal
